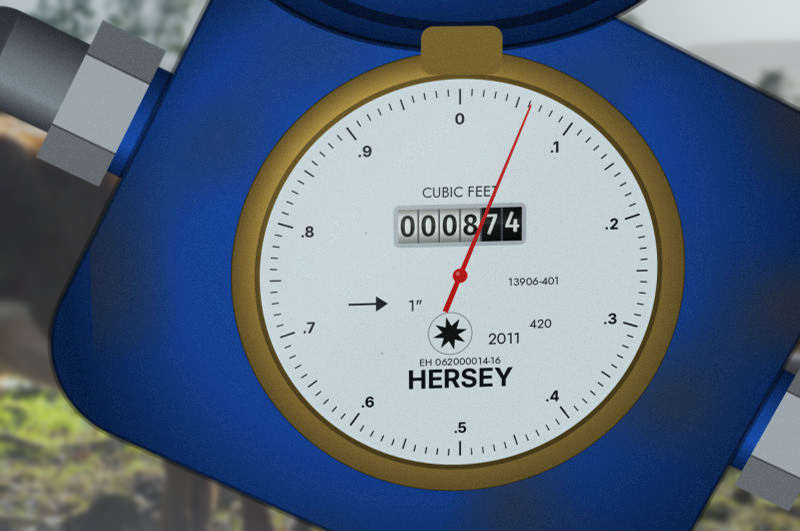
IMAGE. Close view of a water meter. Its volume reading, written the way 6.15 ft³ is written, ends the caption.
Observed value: 874.06 ft³
